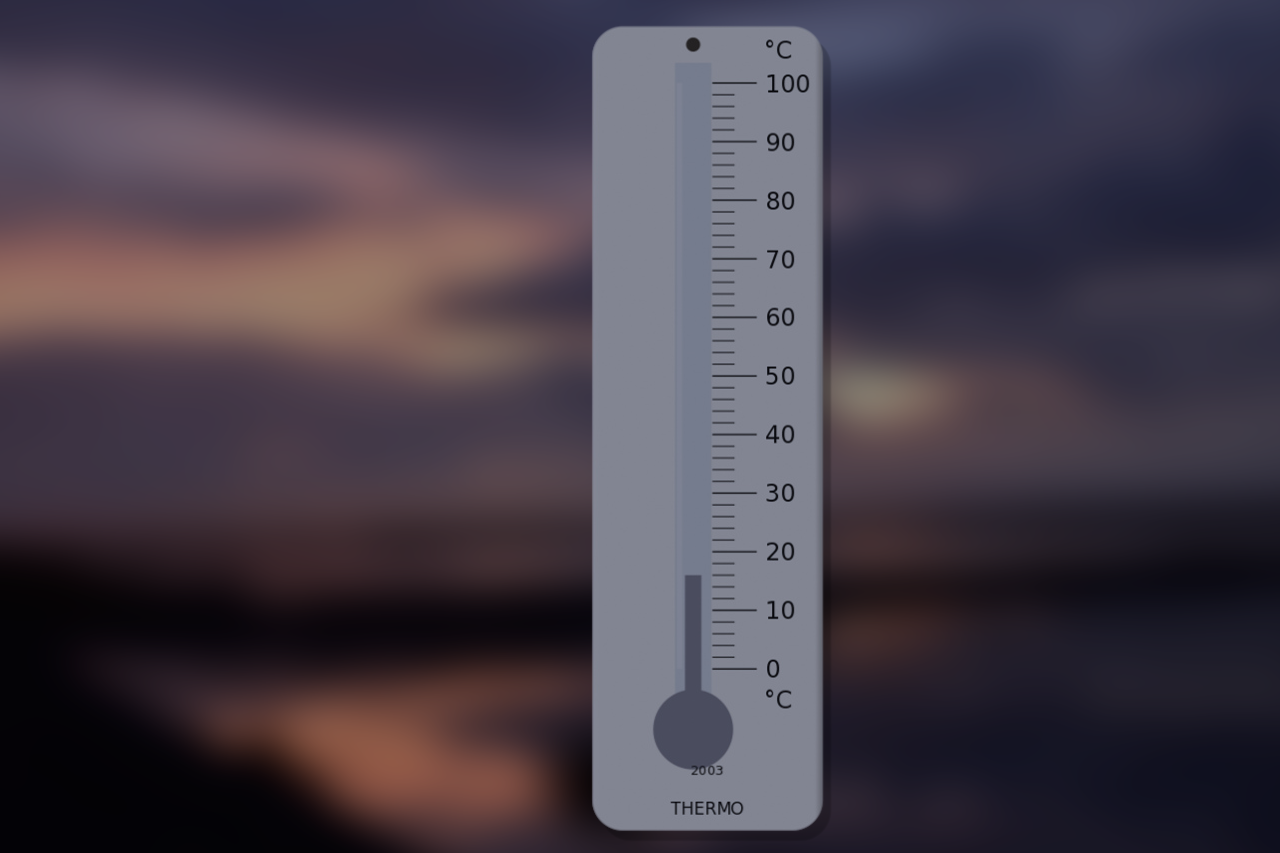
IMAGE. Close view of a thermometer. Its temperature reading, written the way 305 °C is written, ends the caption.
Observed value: 16 °C
